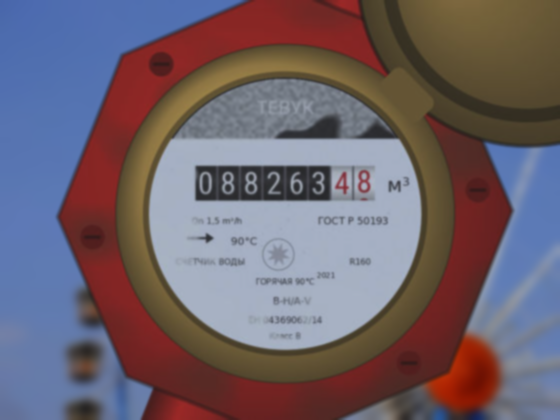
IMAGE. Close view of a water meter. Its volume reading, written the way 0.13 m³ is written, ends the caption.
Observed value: 88263.48 m³
